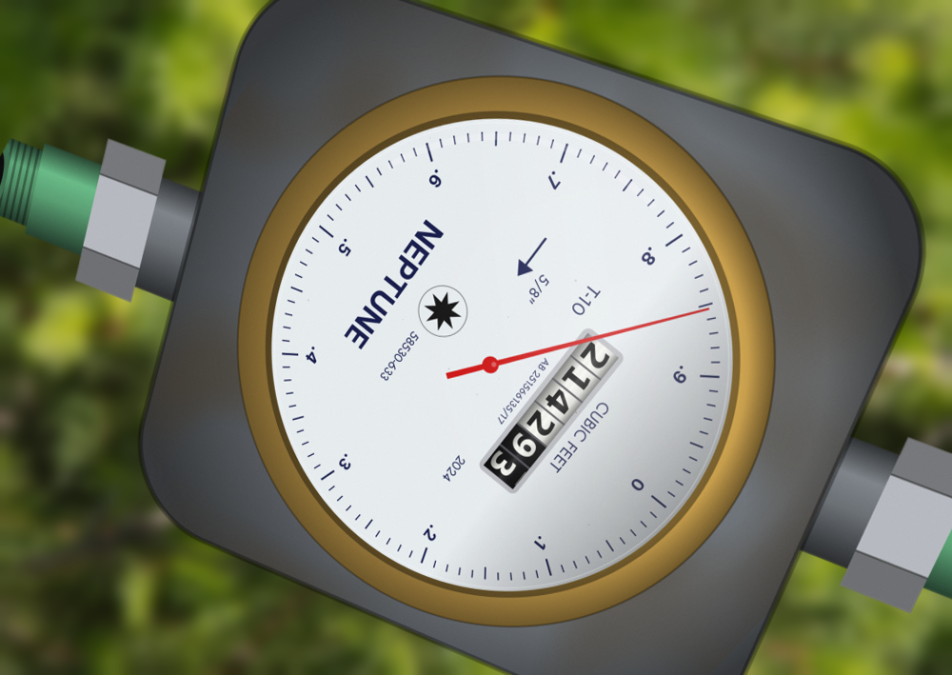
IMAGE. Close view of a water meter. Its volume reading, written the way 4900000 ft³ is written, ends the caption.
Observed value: 214292.85 ft³
